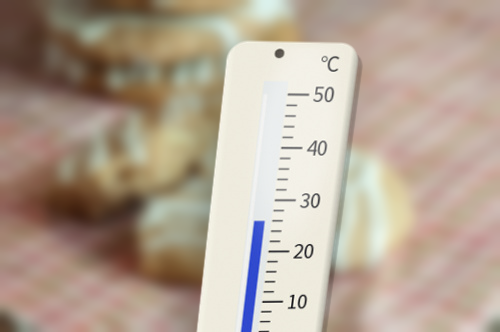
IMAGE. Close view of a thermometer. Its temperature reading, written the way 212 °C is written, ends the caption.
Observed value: 26 °C
